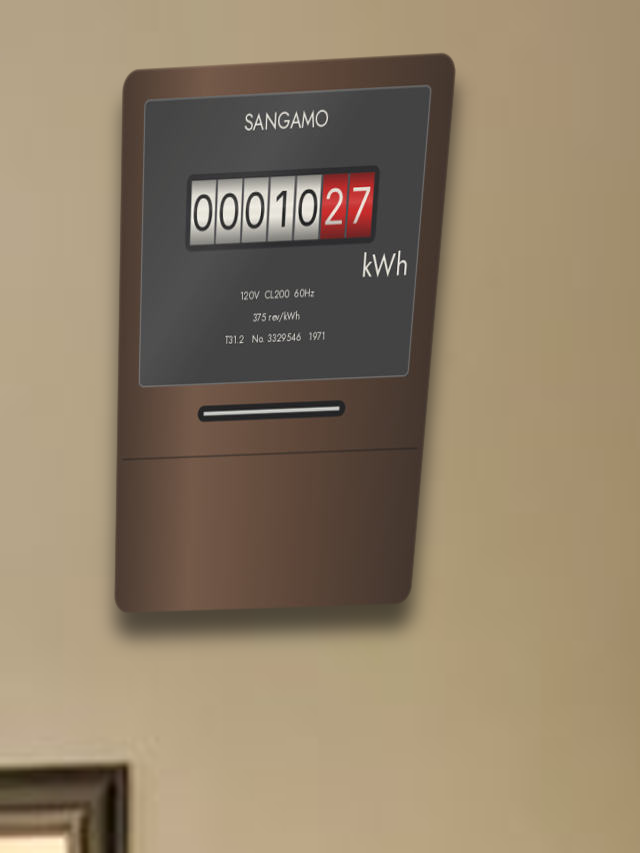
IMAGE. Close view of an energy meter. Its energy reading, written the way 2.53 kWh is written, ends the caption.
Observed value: 10.27 kWh
